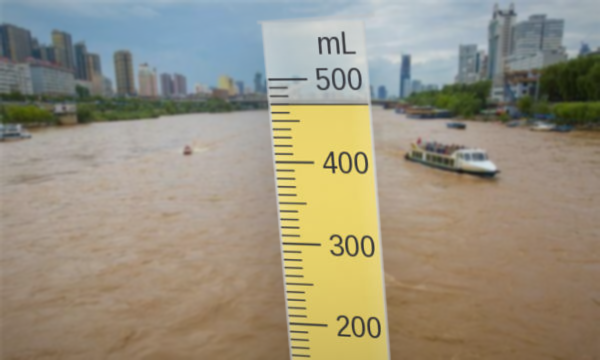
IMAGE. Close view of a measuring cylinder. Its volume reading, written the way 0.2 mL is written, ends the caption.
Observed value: 470 mL
